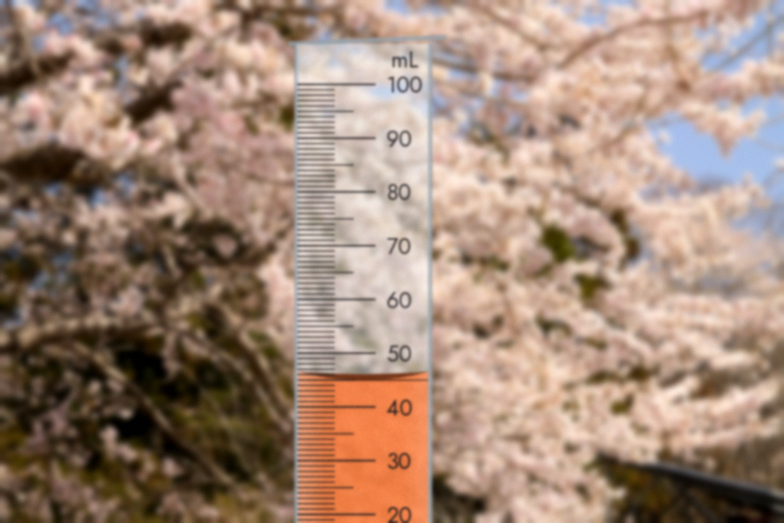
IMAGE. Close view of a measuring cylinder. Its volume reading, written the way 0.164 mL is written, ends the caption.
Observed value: 45 mL
